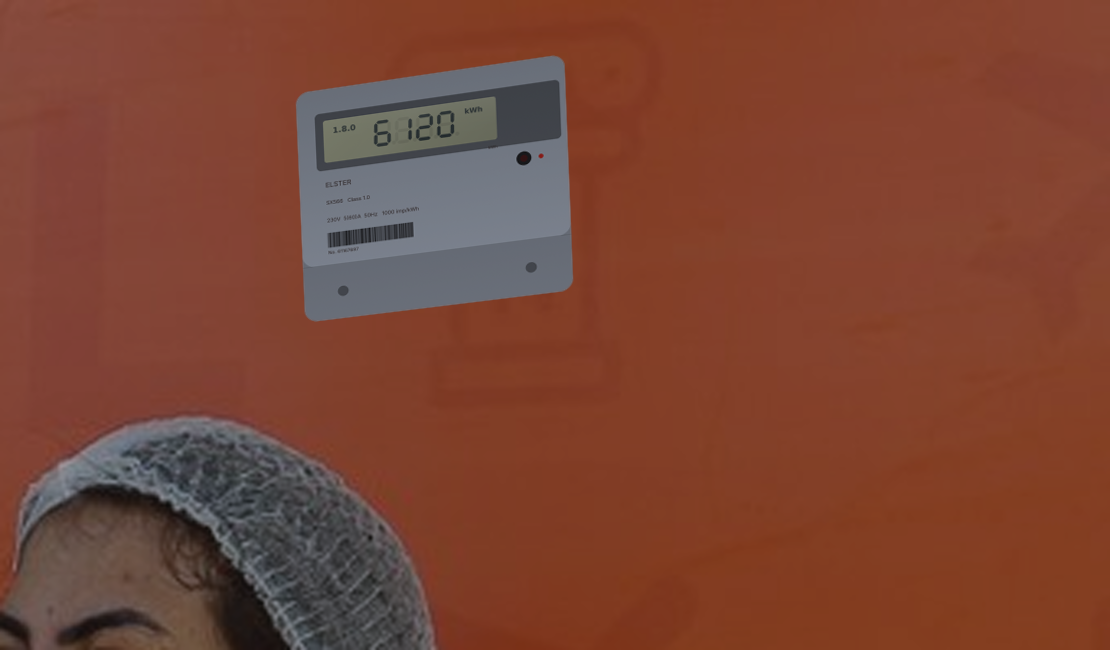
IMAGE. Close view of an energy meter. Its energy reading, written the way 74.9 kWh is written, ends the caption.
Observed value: 6120 kWh
